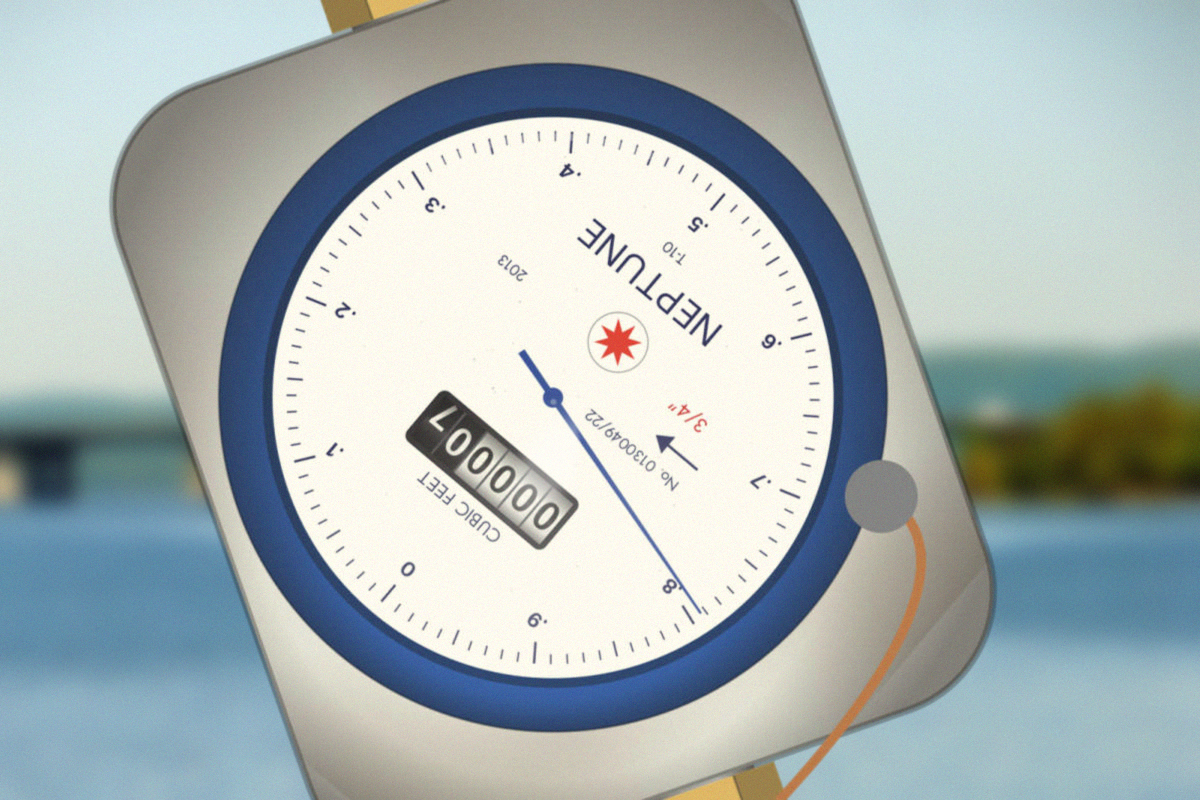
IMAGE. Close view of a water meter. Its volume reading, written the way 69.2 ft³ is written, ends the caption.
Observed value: 6.79 ft³
